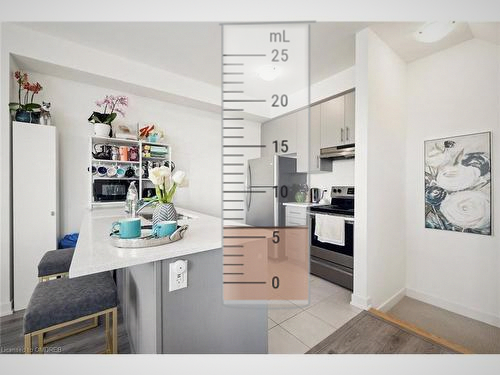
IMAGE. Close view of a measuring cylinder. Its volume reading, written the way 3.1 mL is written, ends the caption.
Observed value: 6 mL
